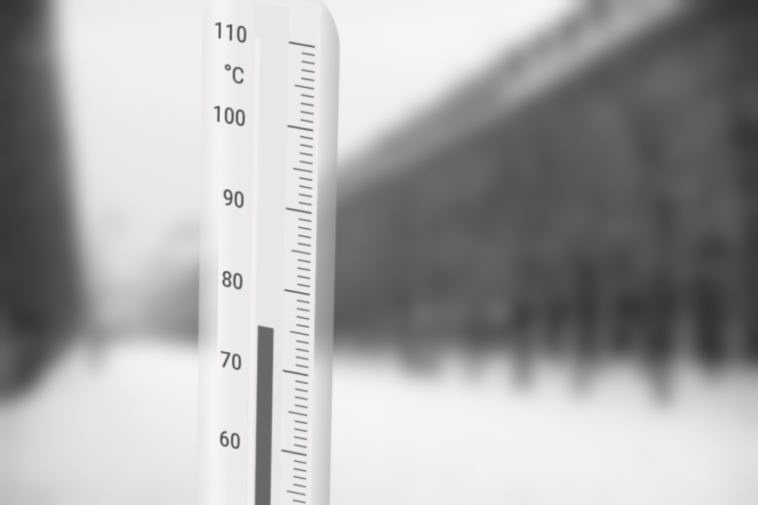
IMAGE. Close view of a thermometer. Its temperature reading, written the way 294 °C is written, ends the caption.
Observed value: 75 °C
